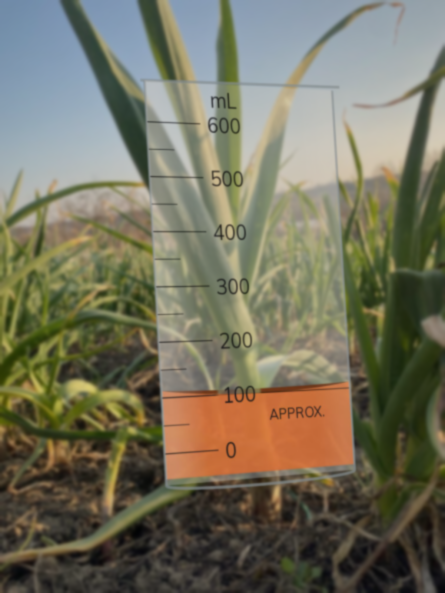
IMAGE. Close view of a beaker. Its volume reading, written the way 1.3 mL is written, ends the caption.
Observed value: 100 mL
